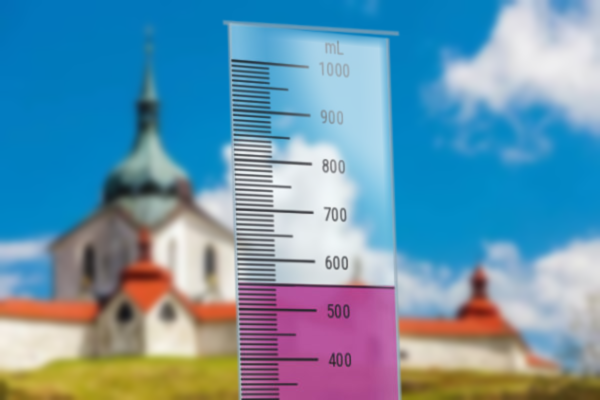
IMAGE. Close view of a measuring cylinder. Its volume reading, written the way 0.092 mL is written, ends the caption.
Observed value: 550 mL
